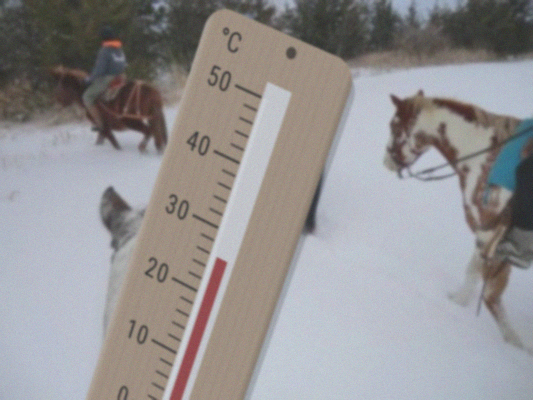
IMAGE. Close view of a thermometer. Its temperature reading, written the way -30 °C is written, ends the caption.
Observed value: 26 °C
